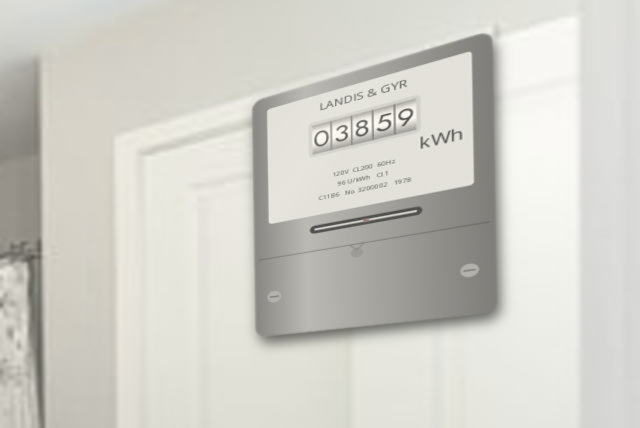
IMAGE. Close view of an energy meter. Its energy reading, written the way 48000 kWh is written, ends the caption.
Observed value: 3859 kWh
